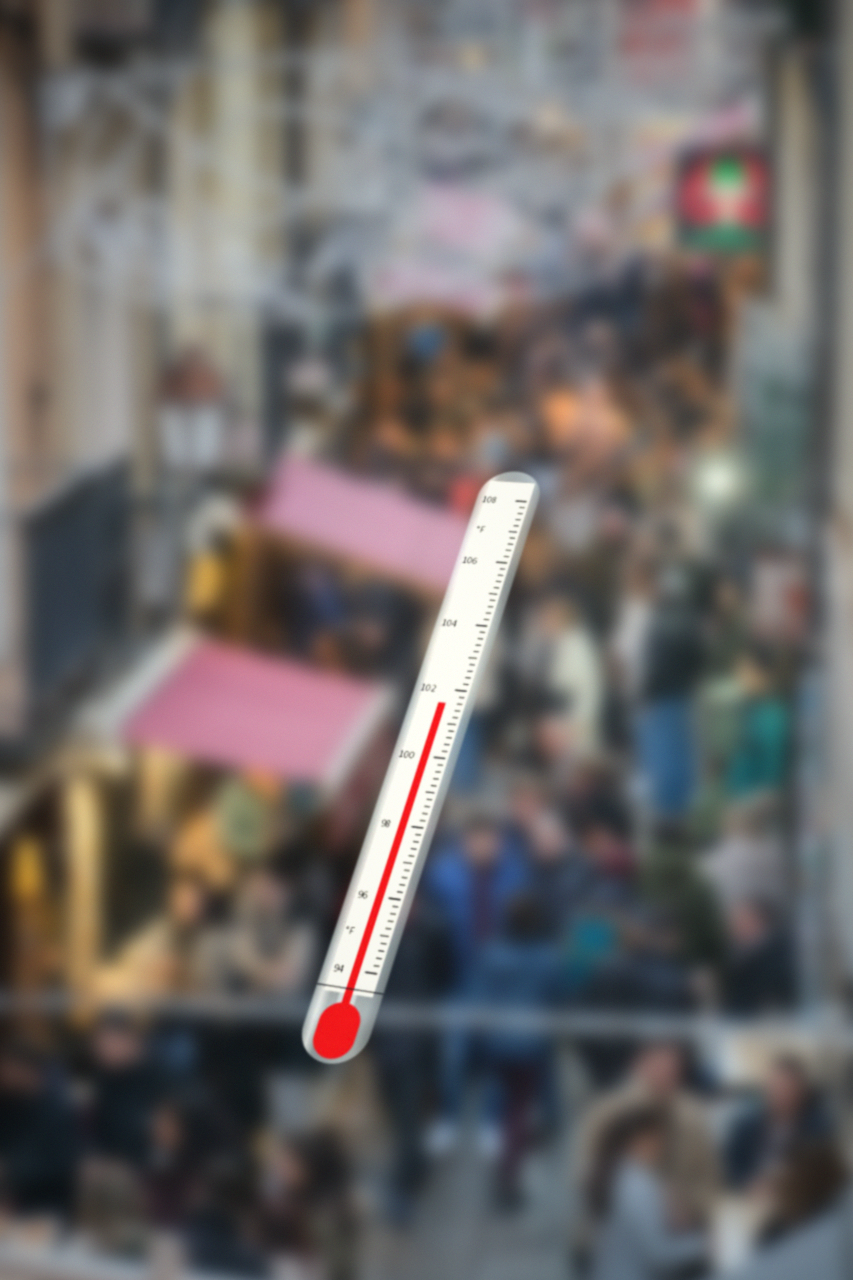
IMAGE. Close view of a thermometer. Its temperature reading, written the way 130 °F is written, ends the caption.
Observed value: 101.6 °F
